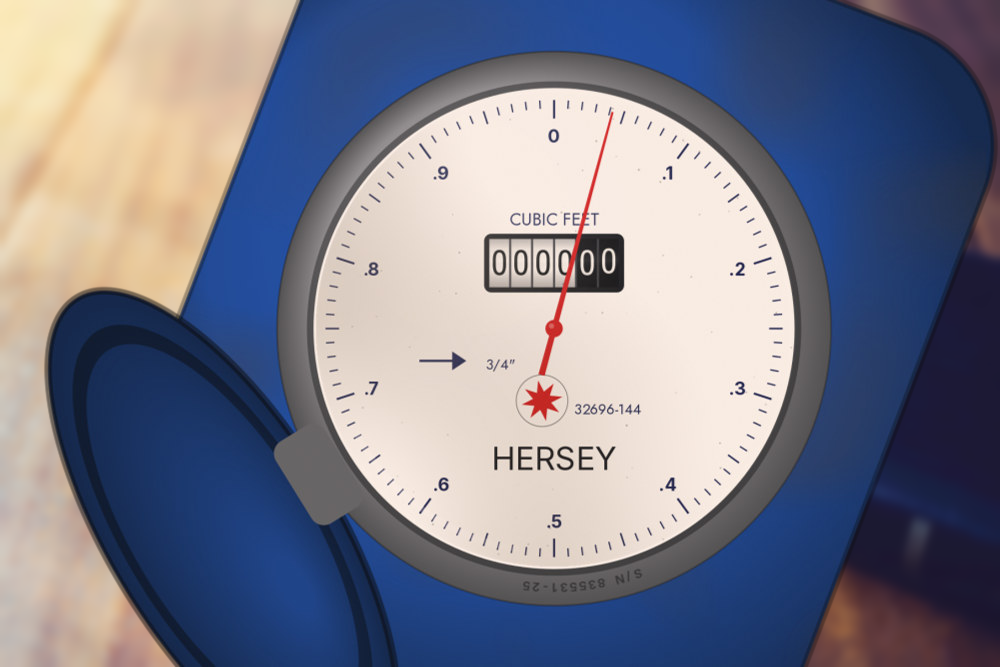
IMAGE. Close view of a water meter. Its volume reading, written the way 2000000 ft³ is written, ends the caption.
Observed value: 0.04 ft³
